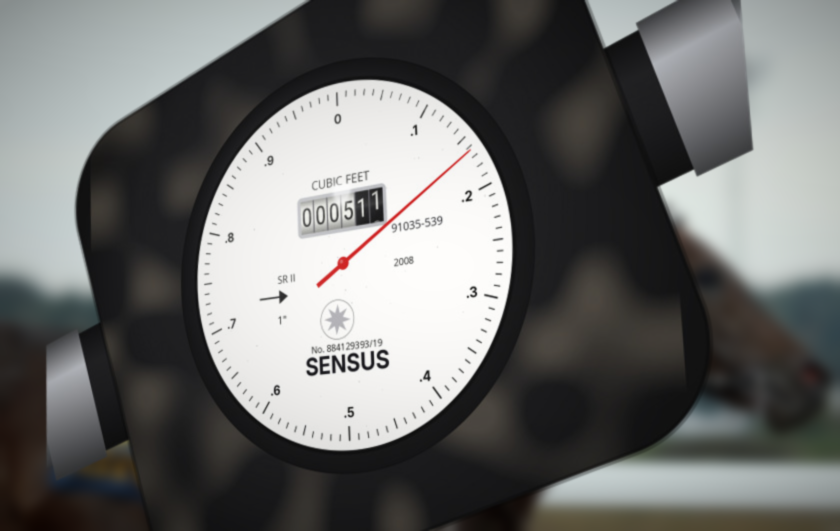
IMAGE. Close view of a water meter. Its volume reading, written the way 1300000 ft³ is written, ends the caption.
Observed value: 511.16 ft³
